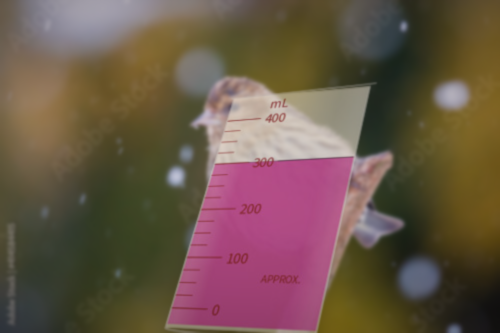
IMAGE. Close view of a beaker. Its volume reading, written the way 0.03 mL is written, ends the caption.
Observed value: 300 mL
